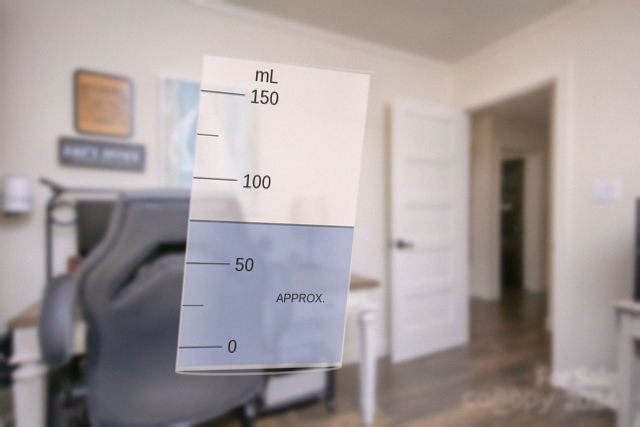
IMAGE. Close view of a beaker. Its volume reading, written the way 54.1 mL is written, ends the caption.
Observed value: 75 mL
